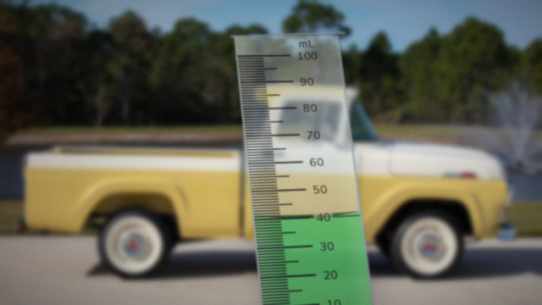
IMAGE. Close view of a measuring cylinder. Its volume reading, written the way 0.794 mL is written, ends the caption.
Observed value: 40 mL
